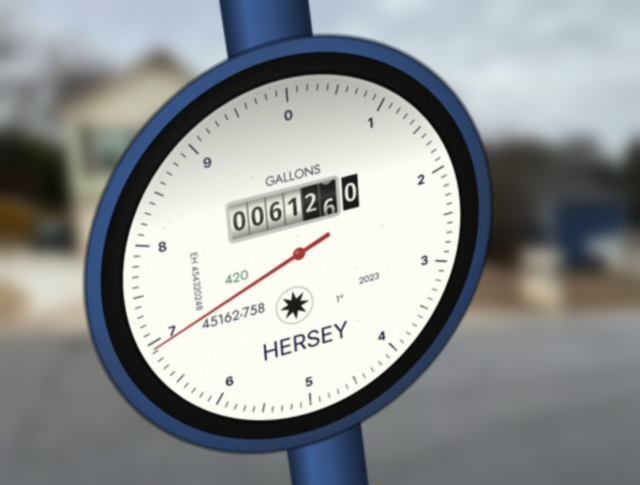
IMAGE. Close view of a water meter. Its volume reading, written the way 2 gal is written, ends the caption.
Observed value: 61256.9 gal
